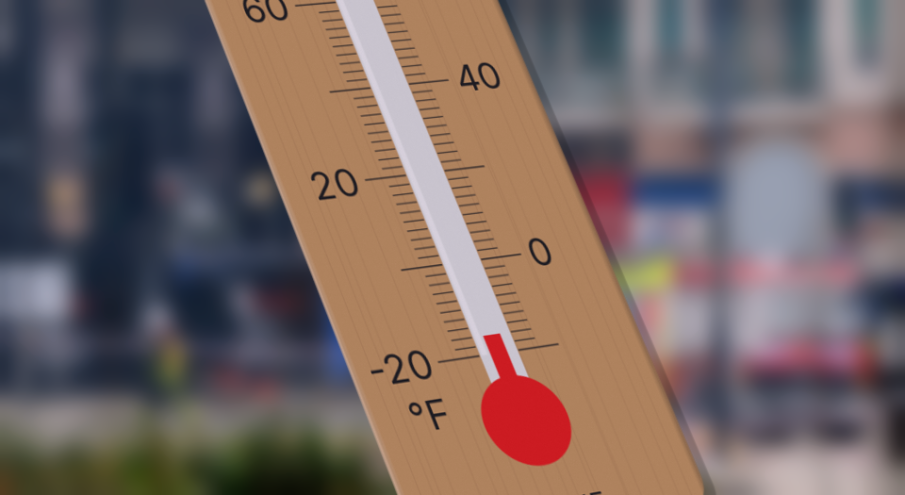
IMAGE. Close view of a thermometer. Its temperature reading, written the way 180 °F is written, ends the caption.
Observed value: -16 °F
